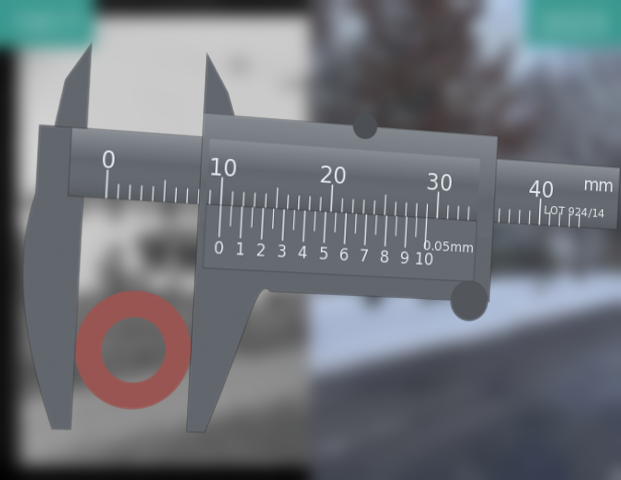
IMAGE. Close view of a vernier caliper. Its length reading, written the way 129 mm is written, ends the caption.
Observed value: 10.0 mm
